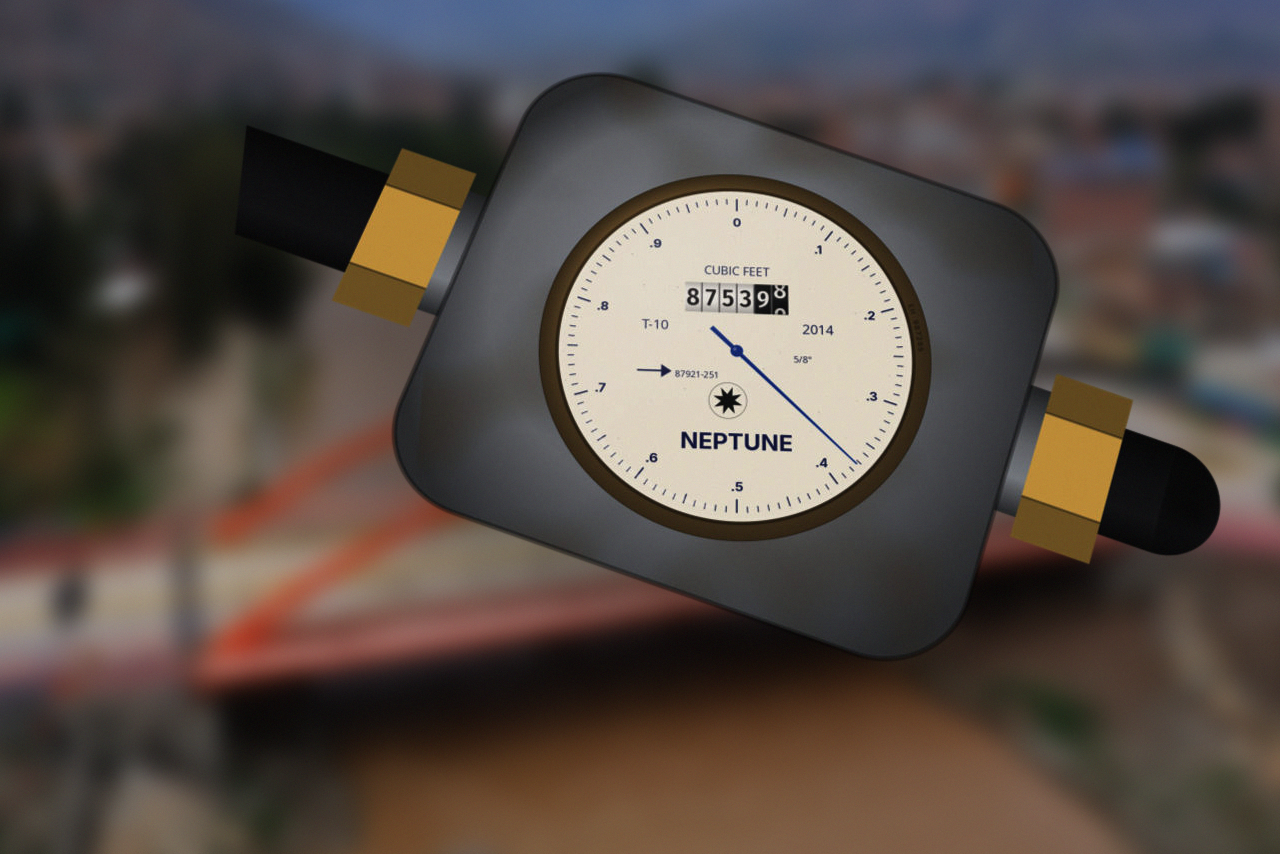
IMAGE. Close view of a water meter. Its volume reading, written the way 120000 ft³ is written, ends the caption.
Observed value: 875398.37 ft³
